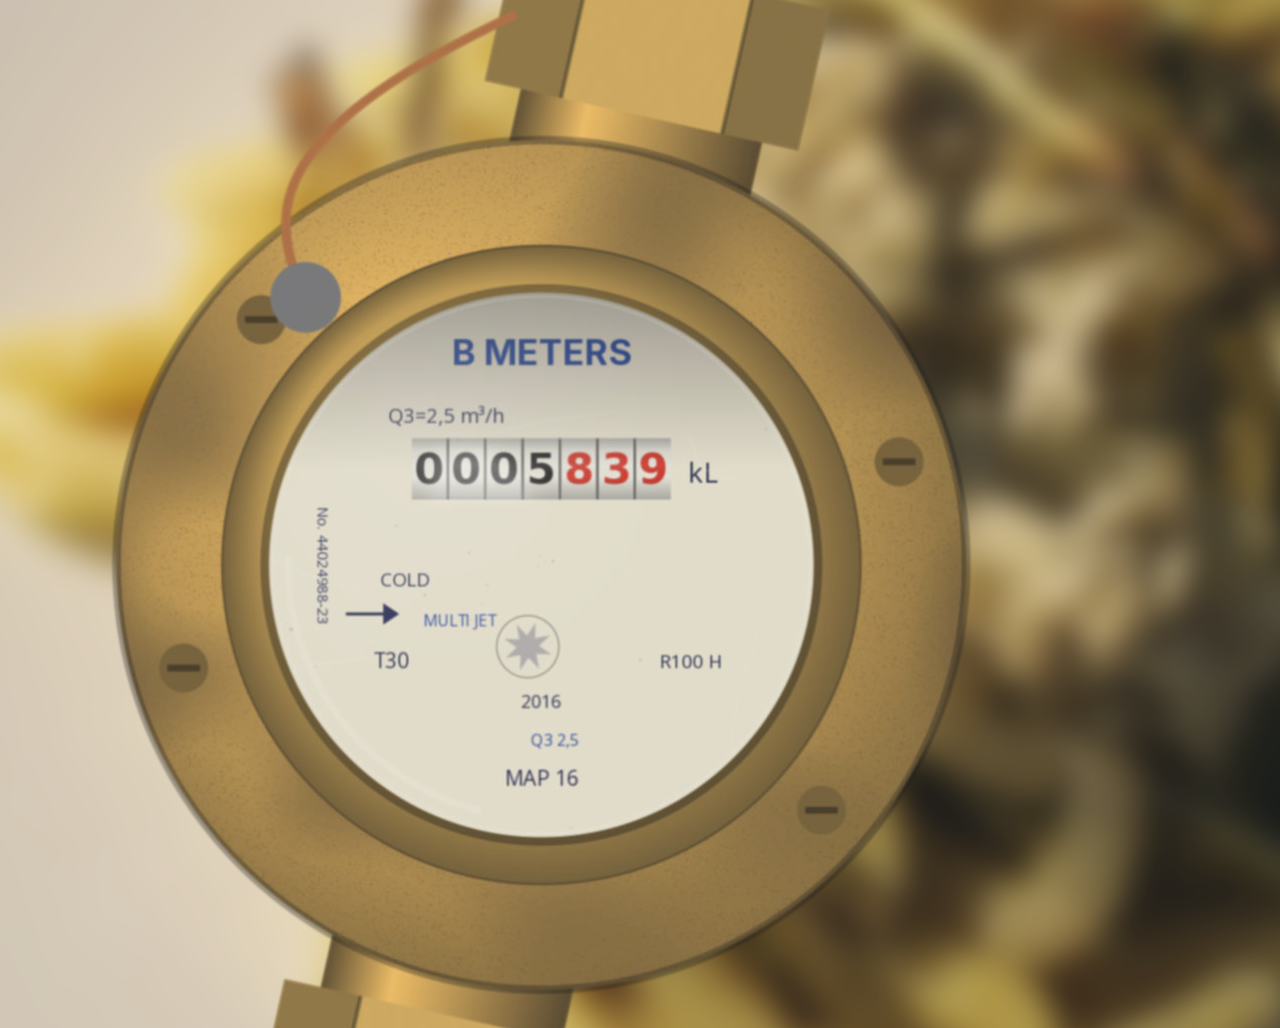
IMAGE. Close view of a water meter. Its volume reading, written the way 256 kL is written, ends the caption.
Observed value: 5.839 kL
